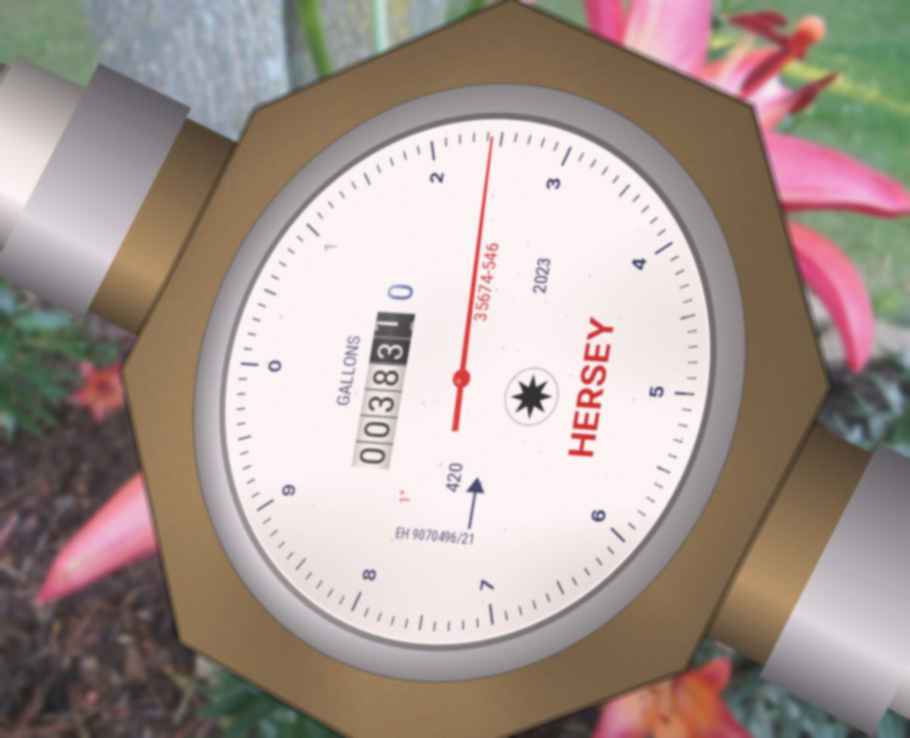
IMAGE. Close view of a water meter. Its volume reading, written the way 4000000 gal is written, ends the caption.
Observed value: 38312.4 gal
